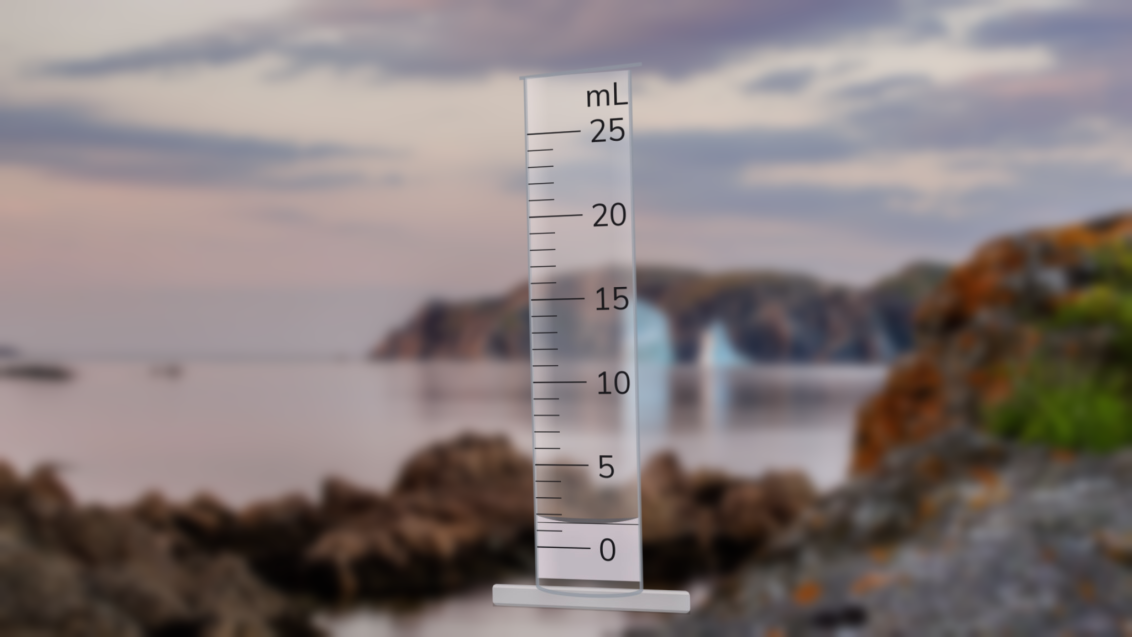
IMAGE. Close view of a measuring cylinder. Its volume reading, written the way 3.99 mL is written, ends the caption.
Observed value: 1.5 mL
